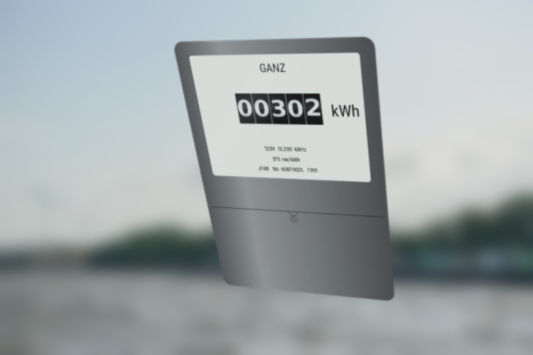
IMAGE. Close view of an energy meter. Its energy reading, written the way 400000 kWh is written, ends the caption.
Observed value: 302 kWh
